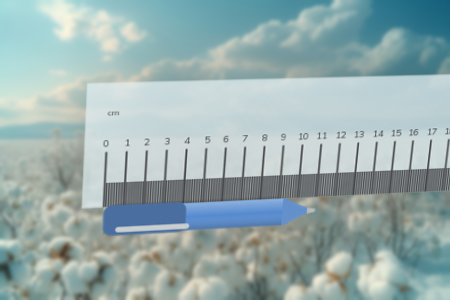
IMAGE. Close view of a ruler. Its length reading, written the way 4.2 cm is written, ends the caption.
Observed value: 11 cm
